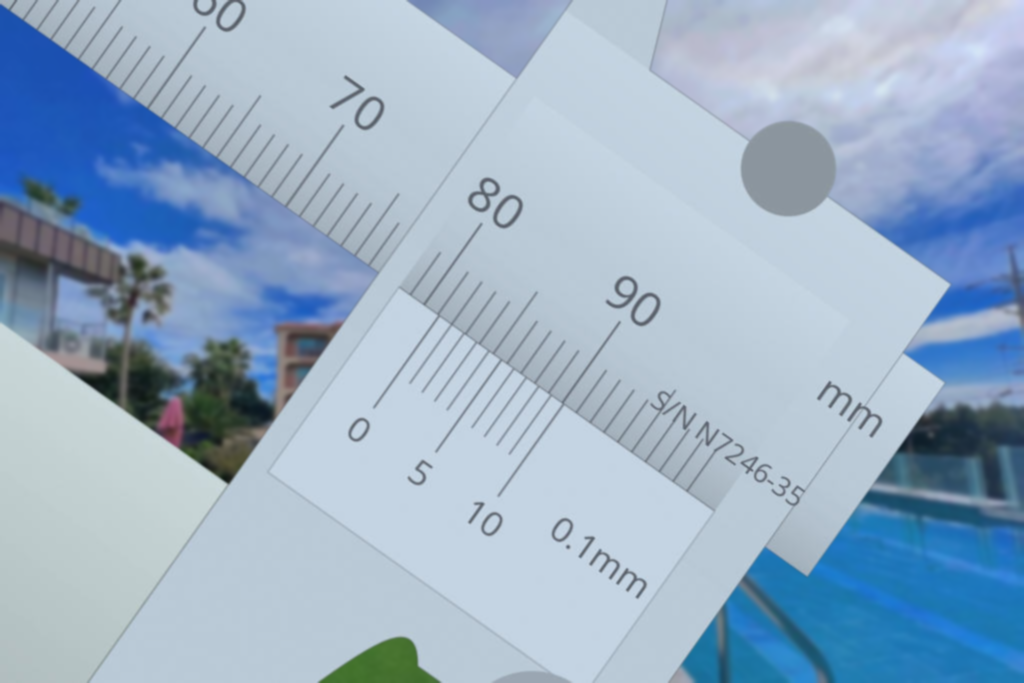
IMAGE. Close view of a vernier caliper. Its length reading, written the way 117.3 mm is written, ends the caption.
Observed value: 81.1 mm
